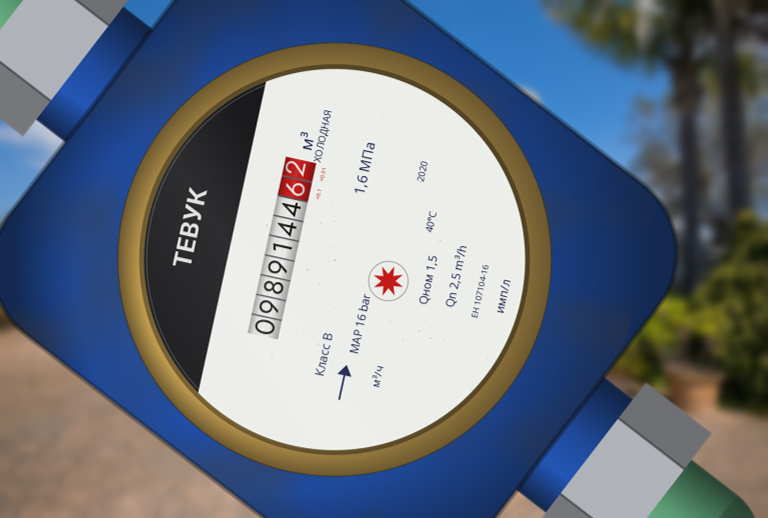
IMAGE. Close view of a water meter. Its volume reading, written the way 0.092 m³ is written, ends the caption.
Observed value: 989144.62 m³
